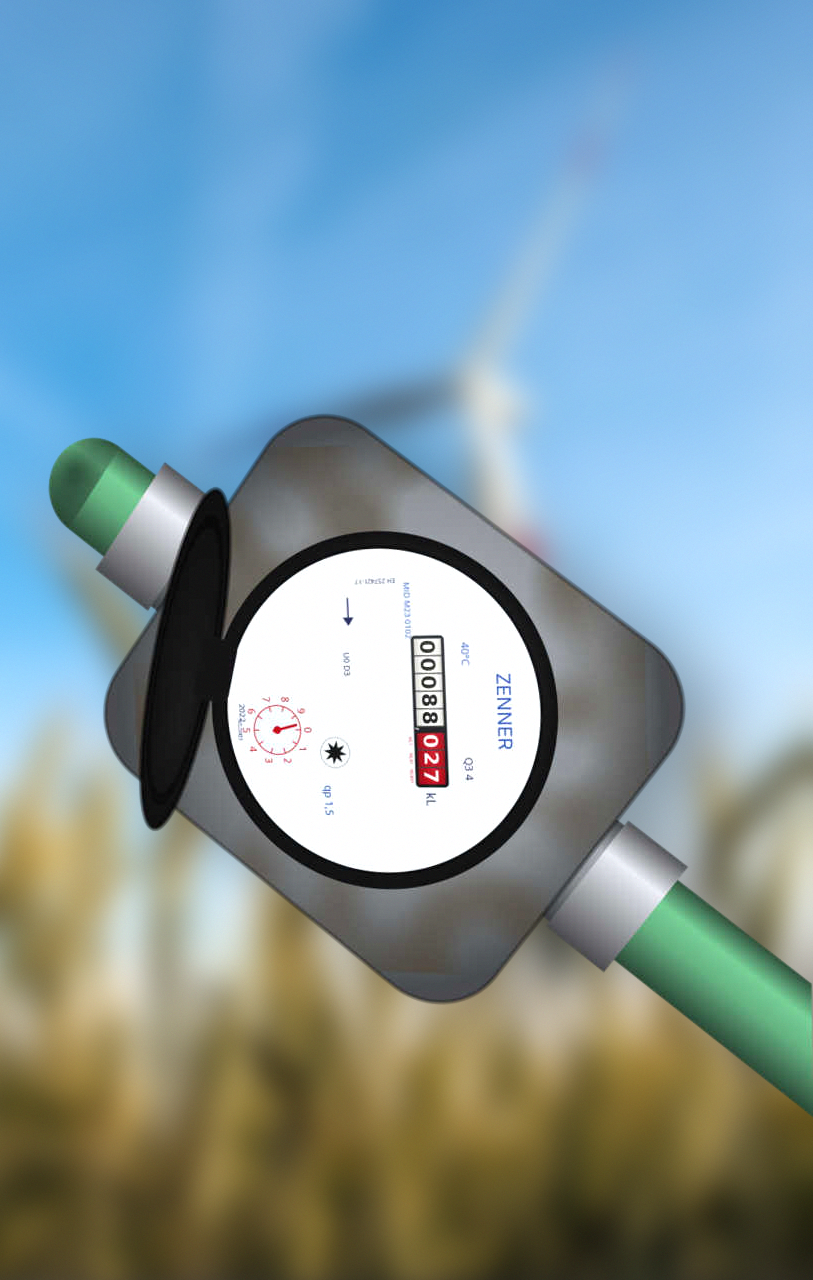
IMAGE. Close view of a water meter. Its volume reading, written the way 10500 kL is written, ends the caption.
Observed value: 88.0269 kL
